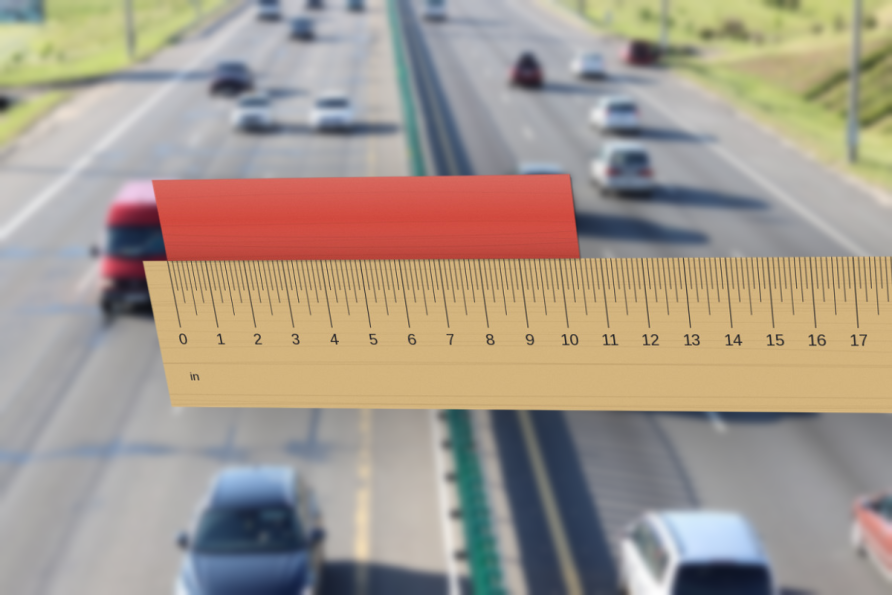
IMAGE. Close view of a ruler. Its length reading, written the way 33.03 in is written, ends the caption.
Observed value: 10.5 in
